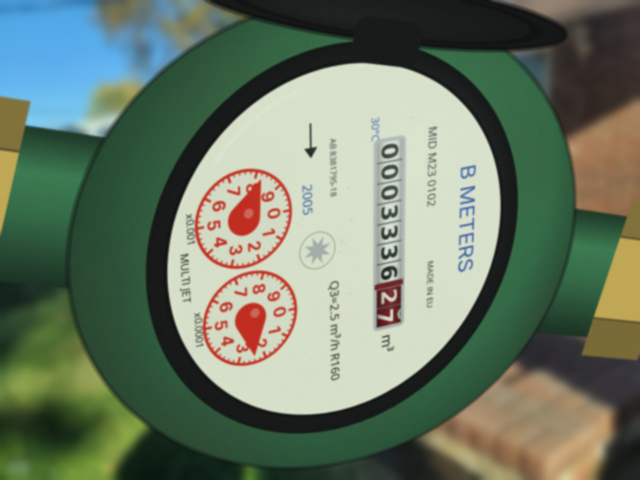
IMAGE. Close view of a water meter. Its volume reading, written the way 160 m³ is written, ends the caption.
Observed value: 3336.2682 m³
